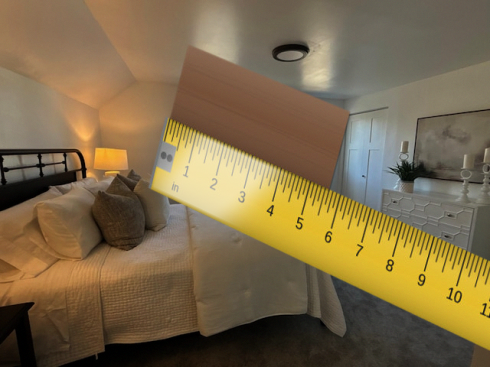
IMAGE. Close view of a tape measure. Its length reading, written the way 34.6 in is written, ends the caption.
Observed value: 5.625 in
